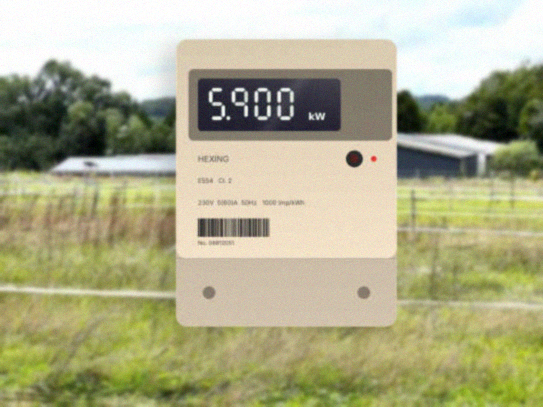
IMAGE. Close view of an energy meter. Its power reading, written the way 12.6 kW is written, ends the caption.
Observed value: 5.900 kW
